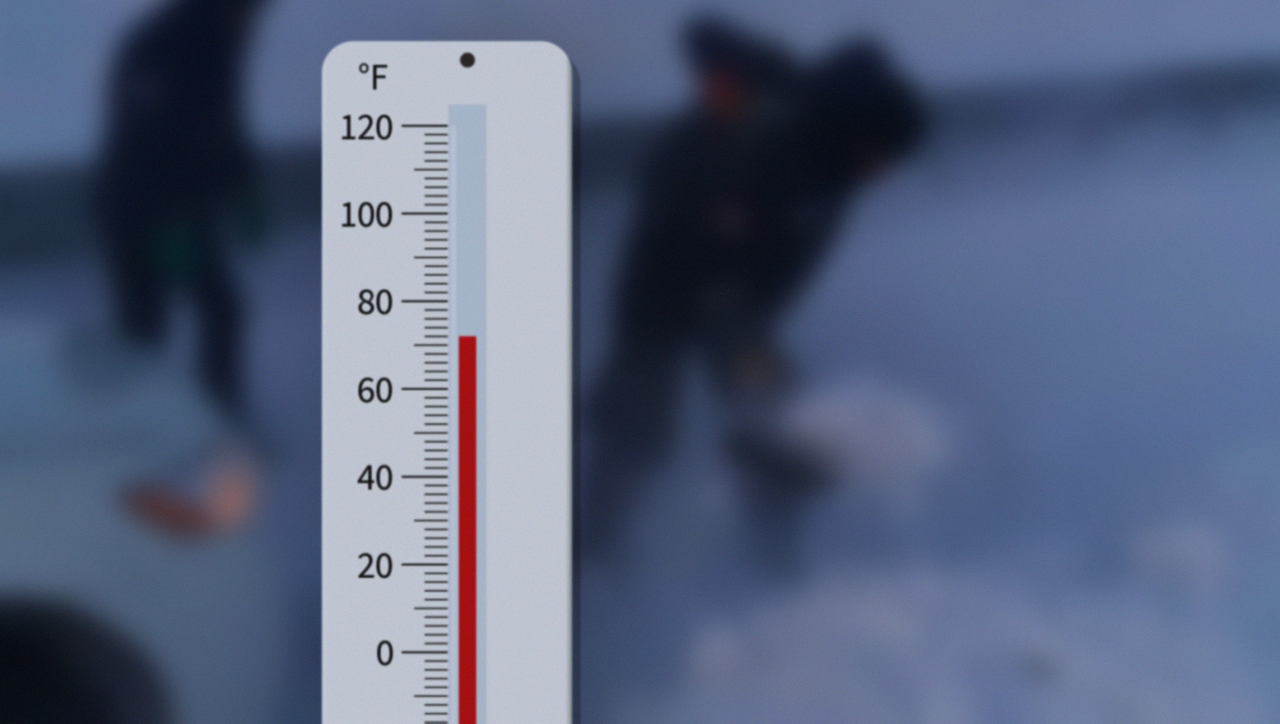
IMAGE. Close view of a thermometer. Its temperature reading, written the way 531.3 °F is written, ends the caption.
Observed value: 72 °F
